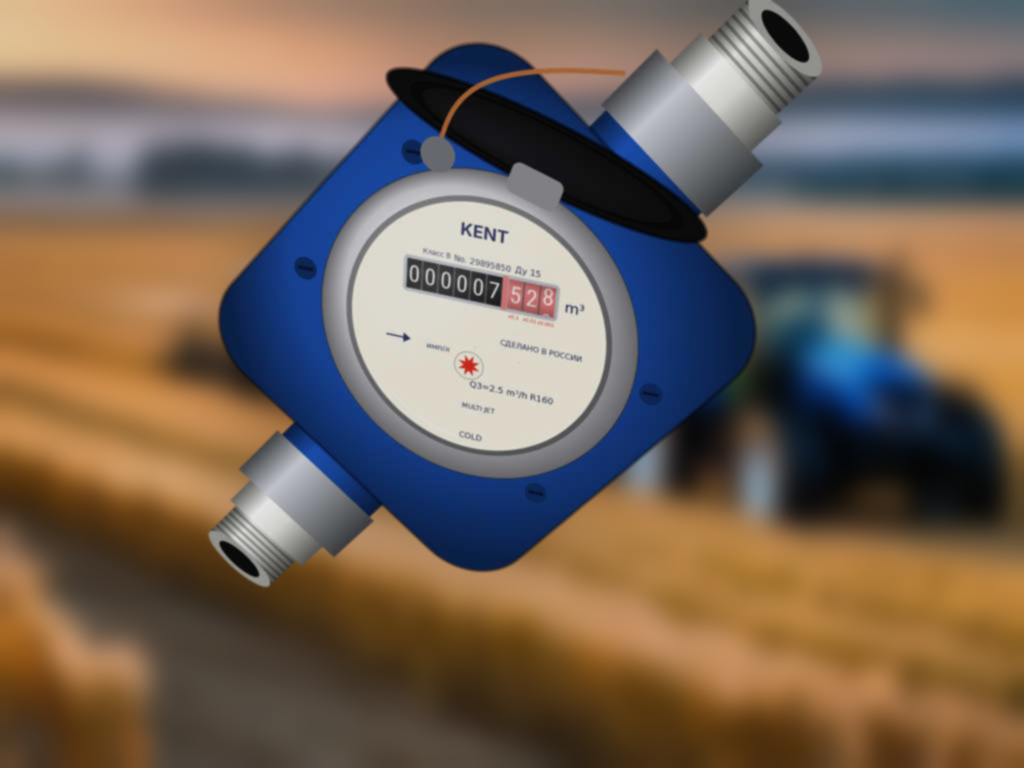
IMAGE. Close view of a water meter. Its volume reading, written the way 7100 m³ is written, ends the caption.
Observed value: 7.528 m³
